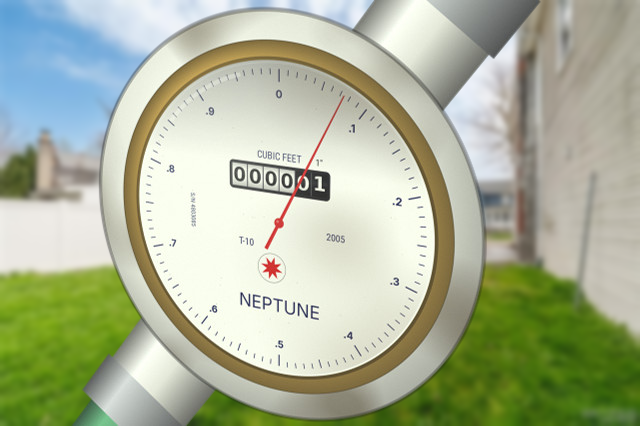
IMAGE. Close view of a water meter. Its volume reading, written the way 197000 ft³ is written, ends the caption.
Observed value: 1.07 ft³
